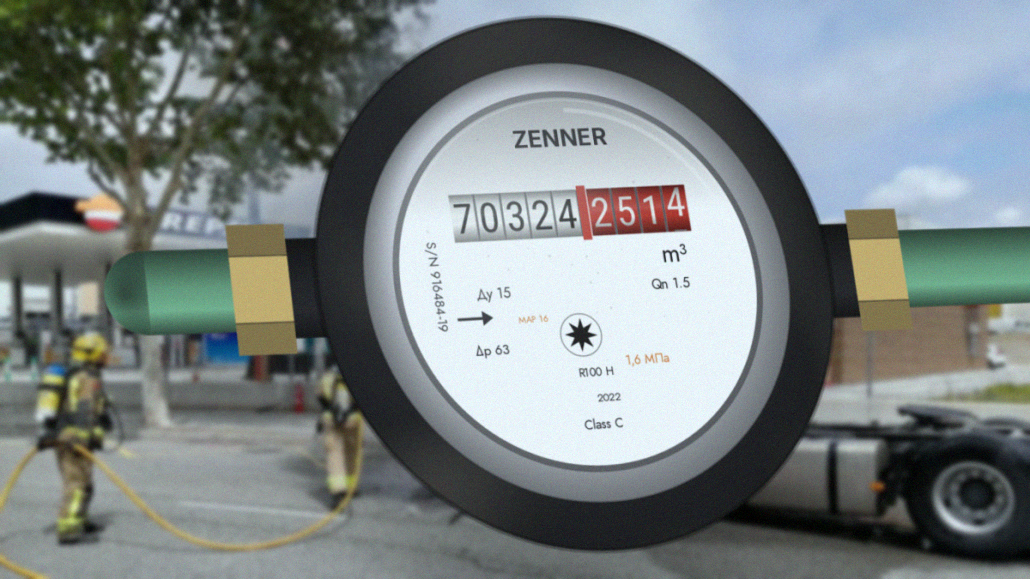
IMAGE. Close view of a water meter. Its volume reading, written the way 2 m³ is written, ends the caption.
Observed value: 70324.2514 m³
